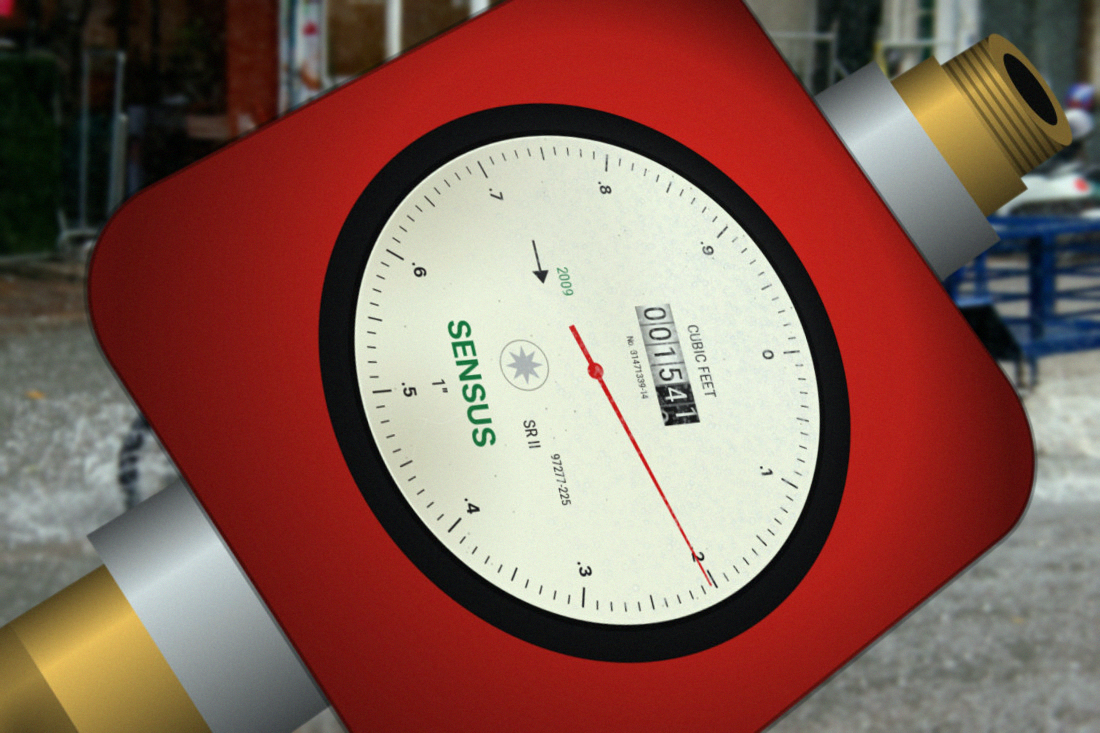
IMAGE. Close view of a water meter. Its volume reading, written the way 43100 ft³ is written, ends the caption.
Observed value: 1541.20 ft³
